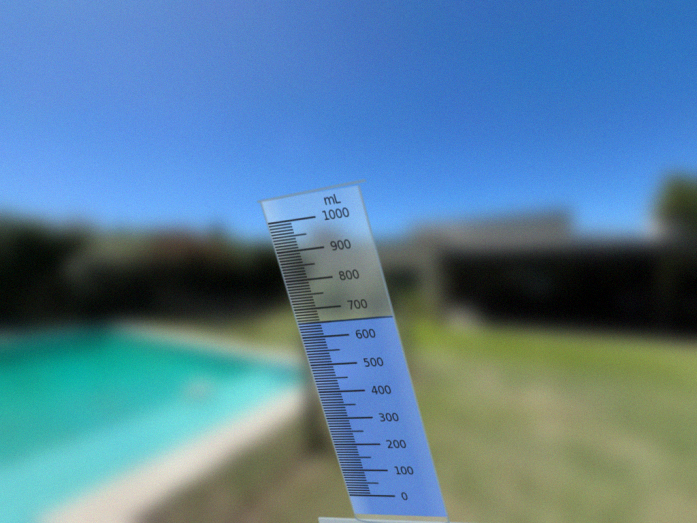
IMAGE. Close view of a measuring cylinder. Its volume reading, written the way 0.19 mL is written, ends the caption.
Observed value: 650 mL
